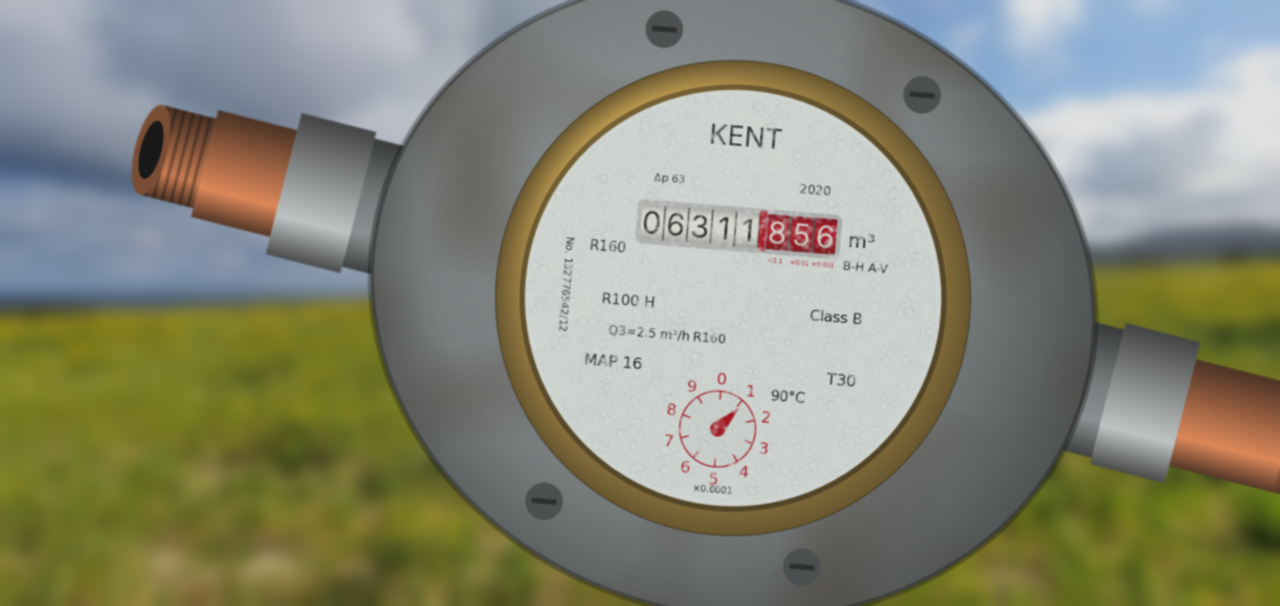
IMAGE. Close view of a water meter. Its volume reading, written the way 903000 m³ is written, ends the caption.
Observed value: 6311.8561 m³
